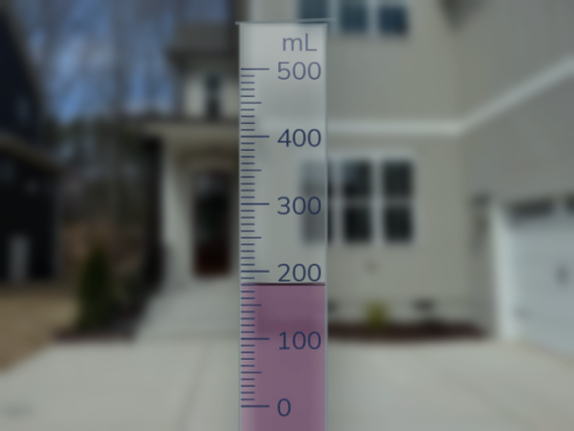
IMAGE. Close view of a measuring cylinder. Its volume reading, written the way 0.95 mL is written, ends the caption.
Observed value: 180 mL
